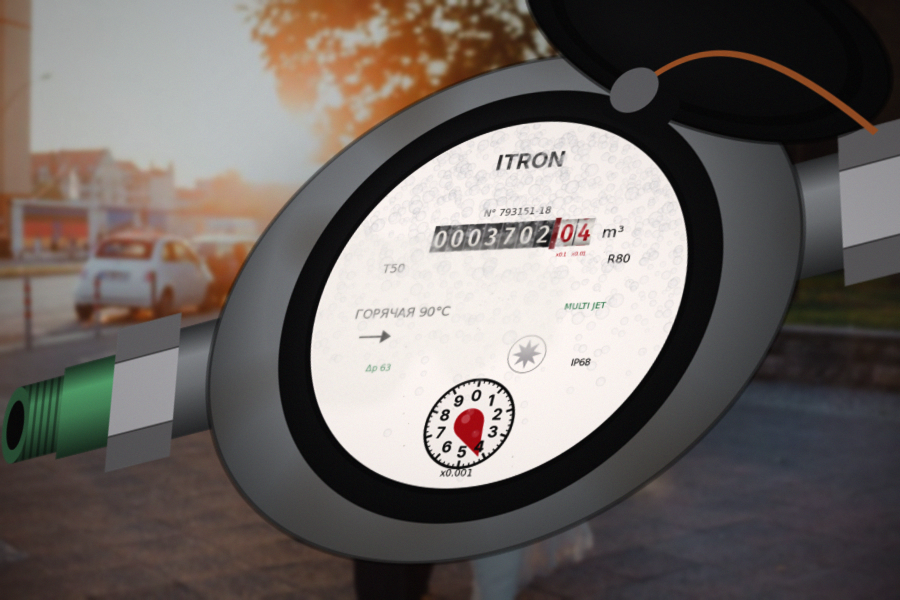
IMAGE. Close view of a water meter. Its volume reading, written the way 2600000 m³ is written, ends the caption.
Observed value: 3702.044 m³
